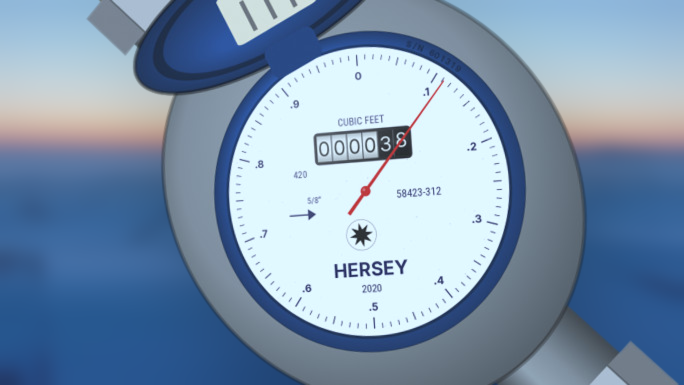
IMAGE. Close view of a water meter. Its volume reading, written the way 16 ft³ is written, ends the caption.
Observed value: 38.11 ft³
